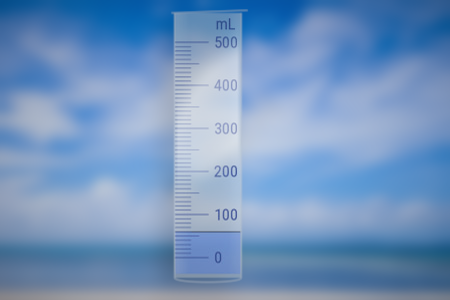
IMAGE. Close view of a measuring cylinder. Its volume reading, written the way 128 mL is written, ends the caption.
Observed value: 60 mL
